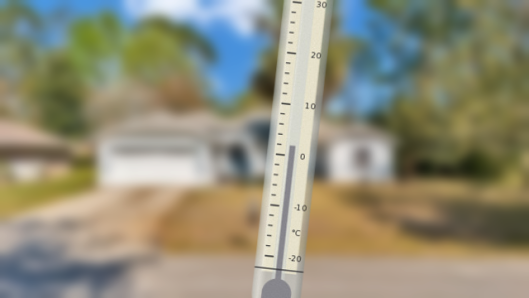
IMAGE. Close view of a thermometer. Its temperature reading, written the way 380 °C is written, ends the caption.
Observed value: 2 °C
